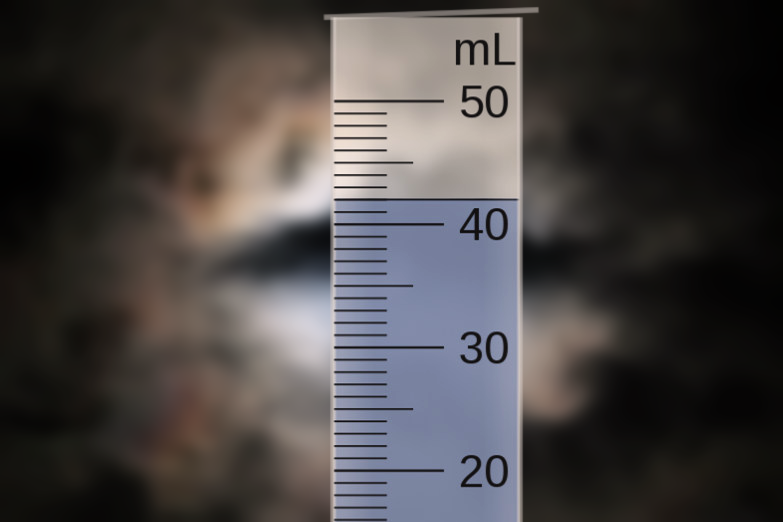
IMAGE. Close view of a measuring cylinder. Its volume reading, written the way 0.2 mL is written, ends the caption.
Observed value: 42 mL
